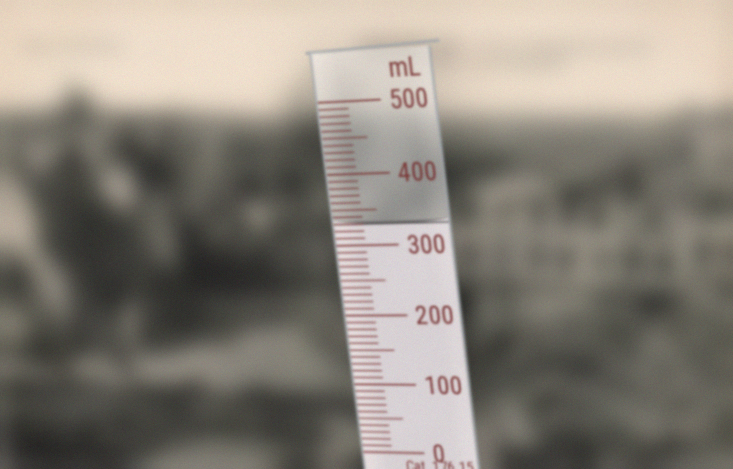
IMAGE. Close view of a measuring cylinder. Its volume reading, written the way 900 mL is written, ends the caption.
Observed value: 330 mL
